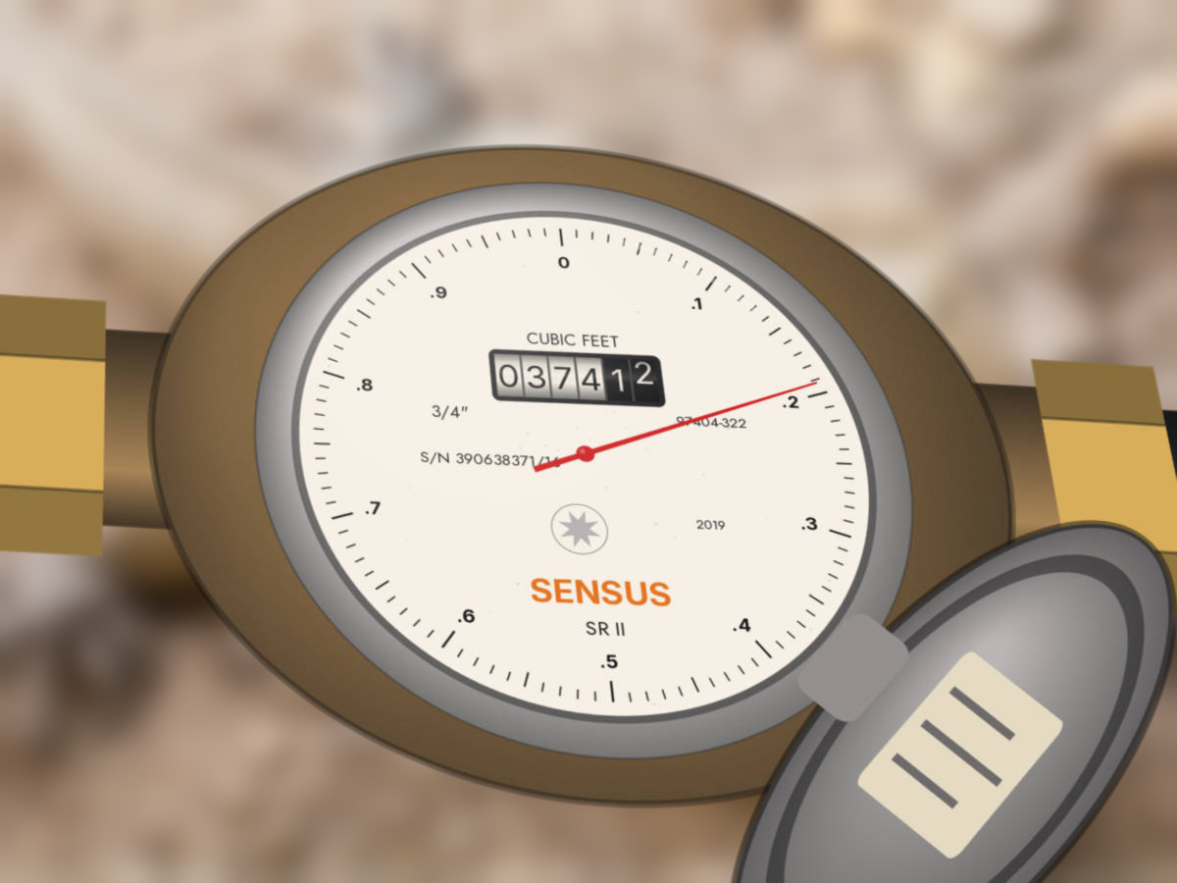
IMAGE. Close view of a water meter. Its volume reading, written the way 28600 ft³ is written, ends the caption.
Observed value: 37412.19 ft³
